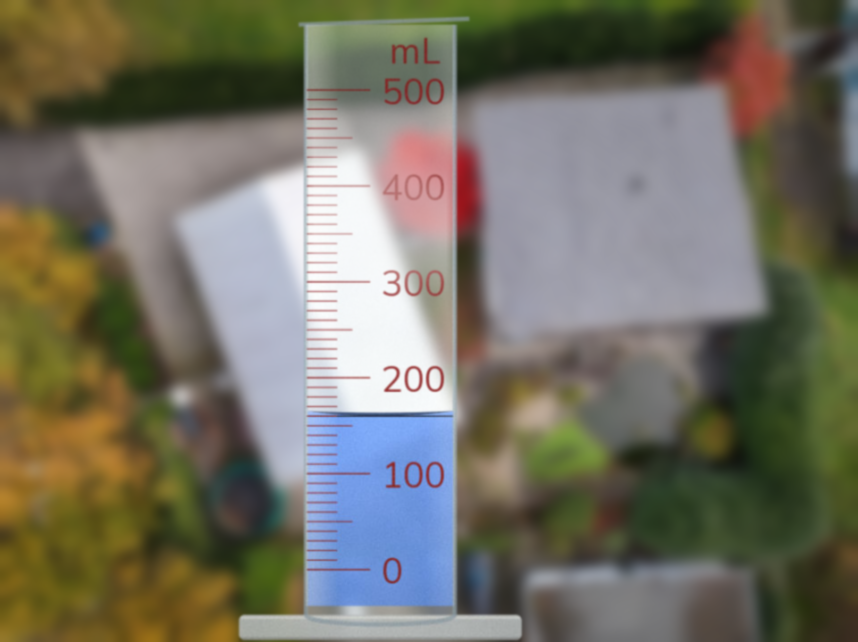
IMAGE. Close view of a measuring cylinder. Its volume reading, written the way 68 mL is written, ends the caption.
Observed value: 160 mL
